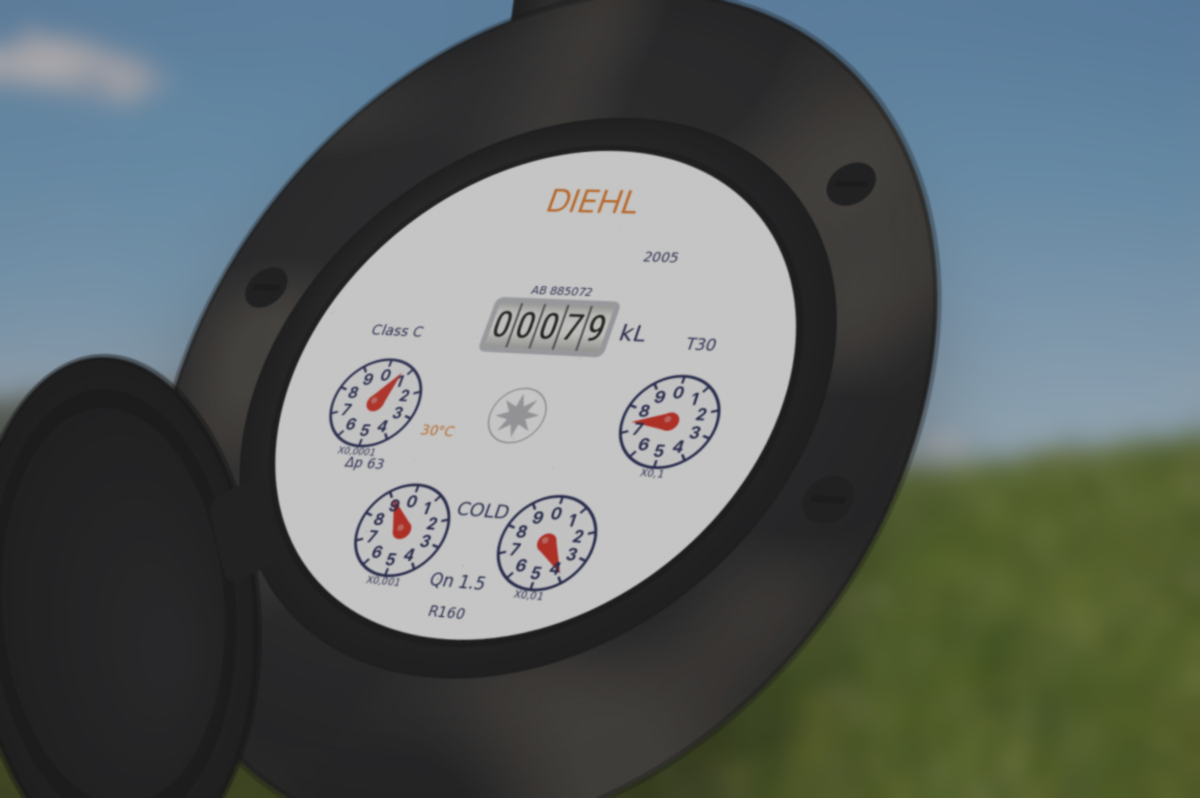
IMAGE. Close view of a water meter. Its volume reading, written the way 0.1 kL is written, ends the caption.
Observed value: 79.7390 kL
